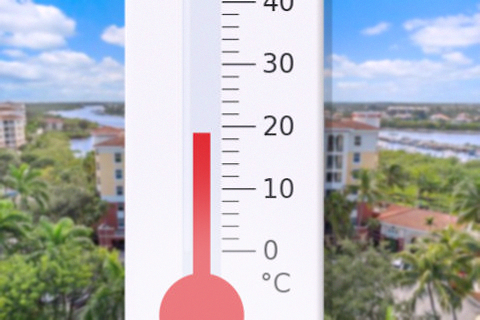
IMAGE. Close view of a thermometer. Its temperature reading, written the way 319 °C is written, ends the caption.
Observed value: 19 °C
